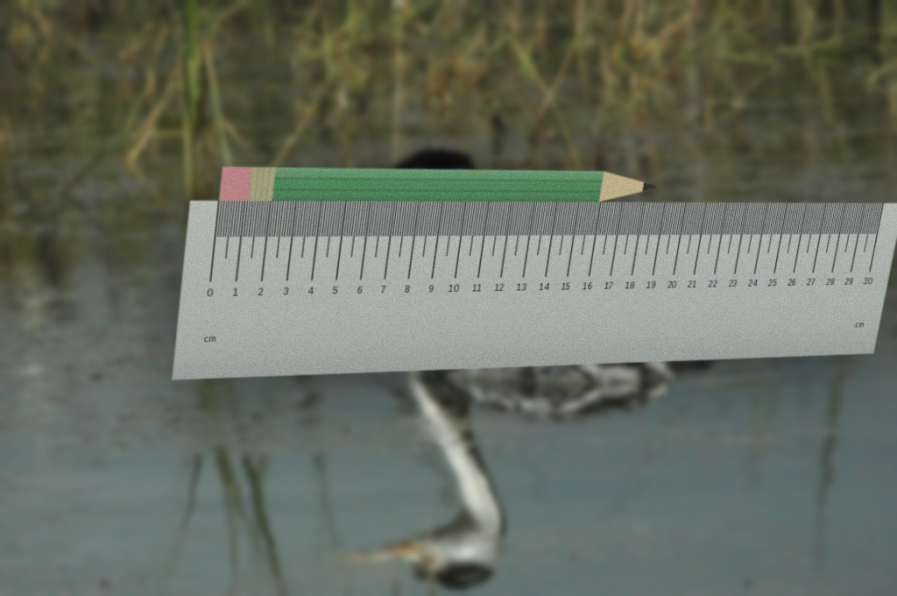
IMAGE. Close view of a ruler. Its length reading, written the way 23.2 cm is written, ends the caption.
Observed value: 18.5 cm
